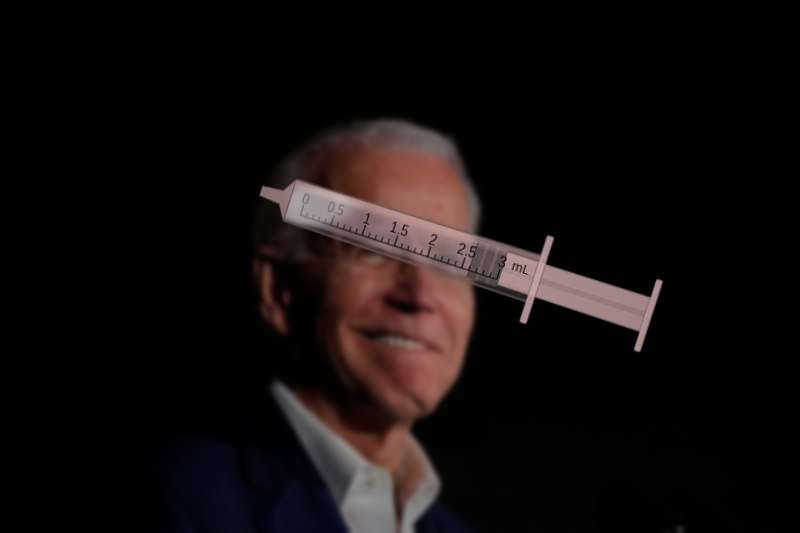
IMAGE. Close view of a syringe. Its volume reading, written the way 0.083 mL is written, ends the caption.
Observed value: 2.6 mL
